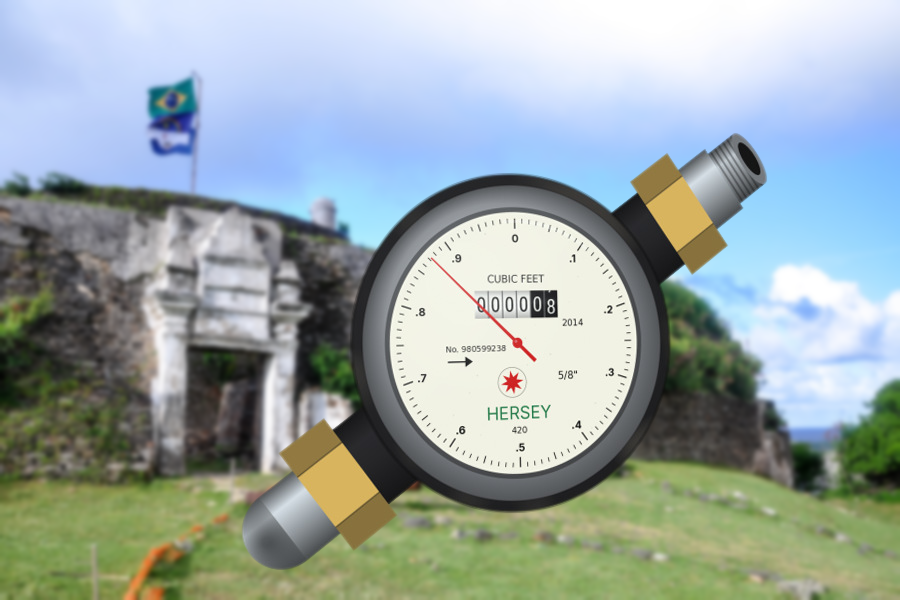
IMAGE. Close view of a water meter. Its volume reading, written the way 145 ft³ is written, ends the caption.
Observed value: 7.87 ft³
